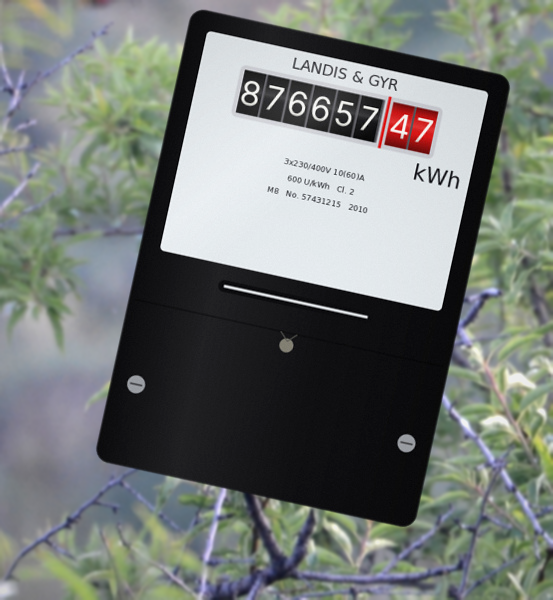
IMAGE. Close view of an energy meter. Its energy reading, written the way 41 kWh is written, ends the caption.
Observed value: 876657.47 kWh
